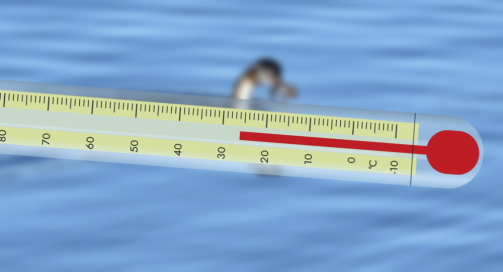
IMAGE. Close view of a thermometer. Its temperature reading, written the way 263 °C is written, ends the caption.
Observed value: 26 °C
